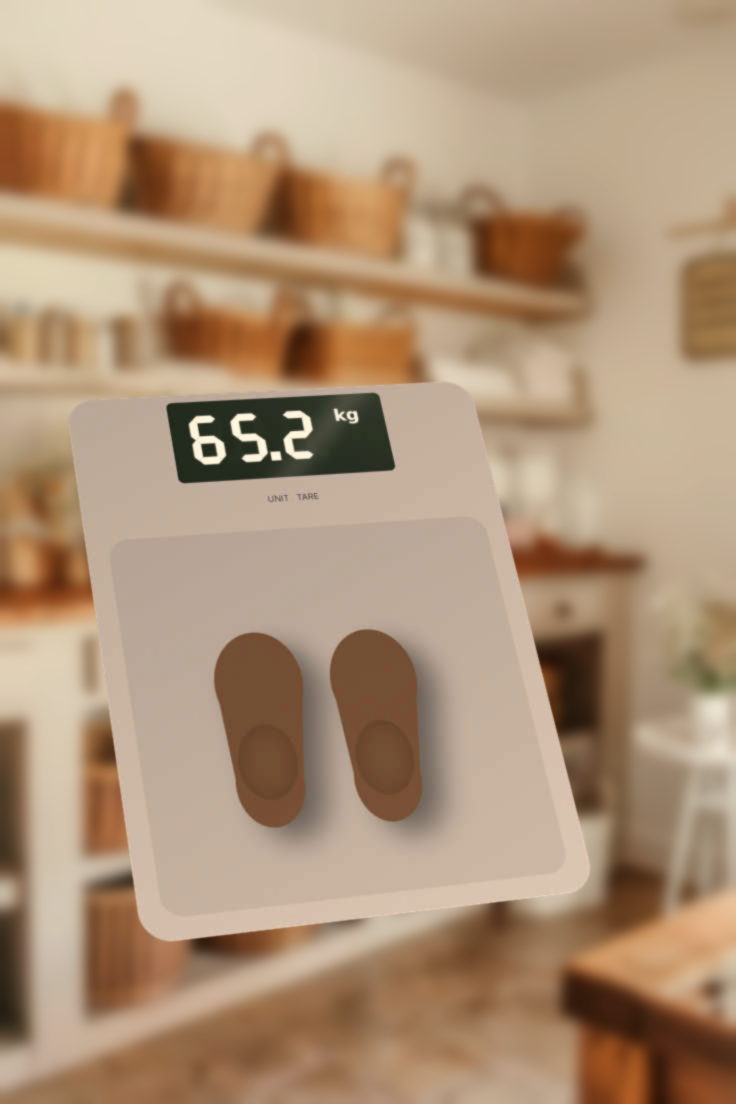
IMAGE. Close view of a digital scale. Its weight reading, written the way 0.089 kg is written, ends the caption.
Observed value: 65.2 kg
